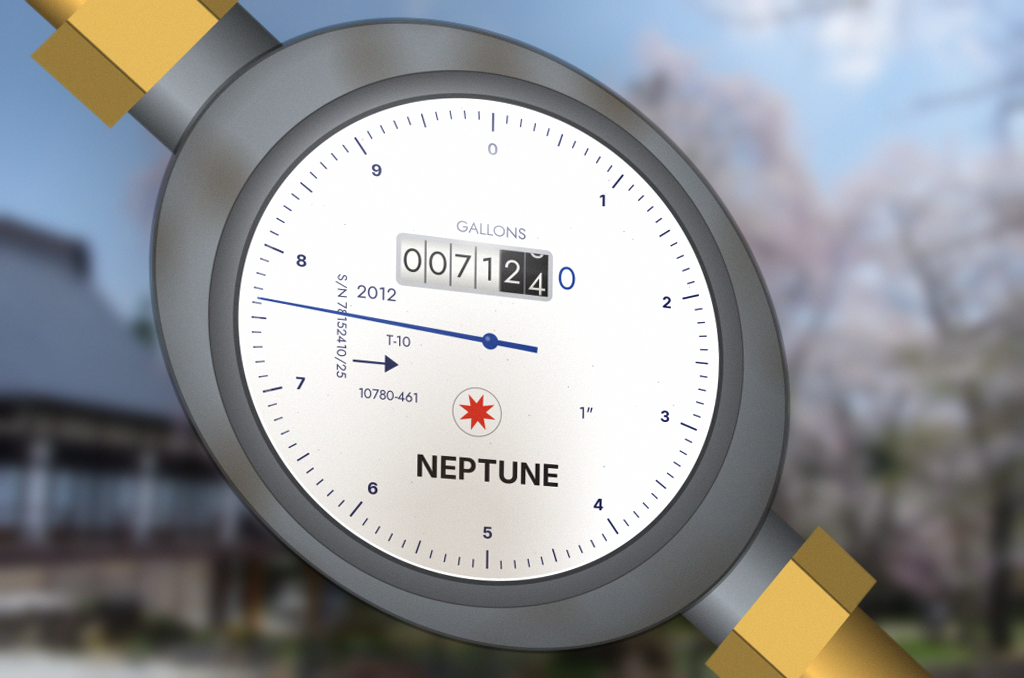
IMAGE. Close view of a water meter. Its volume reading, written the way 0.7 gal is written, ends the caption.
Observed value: 71237.6 gal
